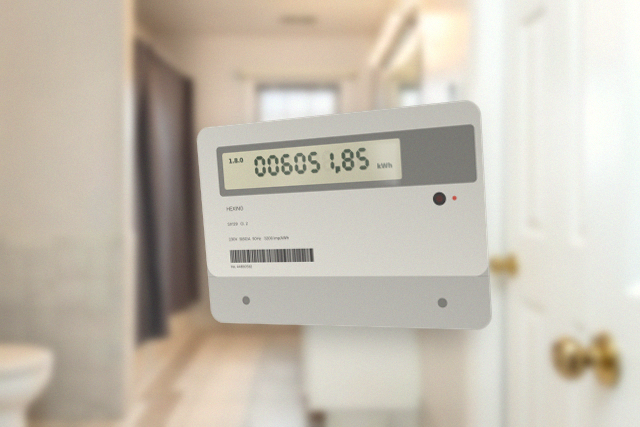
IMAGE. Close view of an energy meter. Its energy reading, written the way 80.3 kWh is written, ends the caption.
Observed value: 6051.85 kWh
